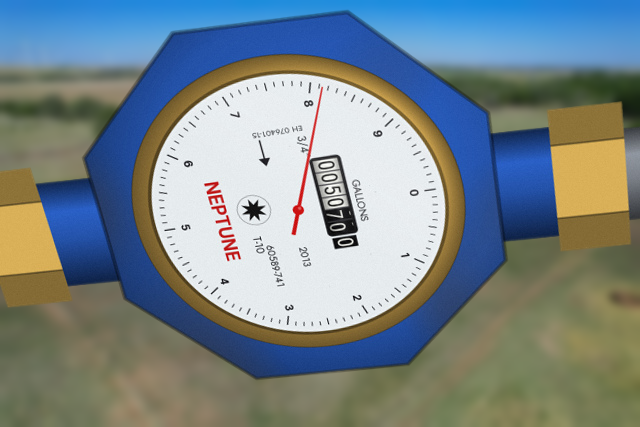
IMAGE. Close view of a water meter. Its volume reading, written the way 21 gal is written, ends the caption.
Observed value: 50698.1 gal
